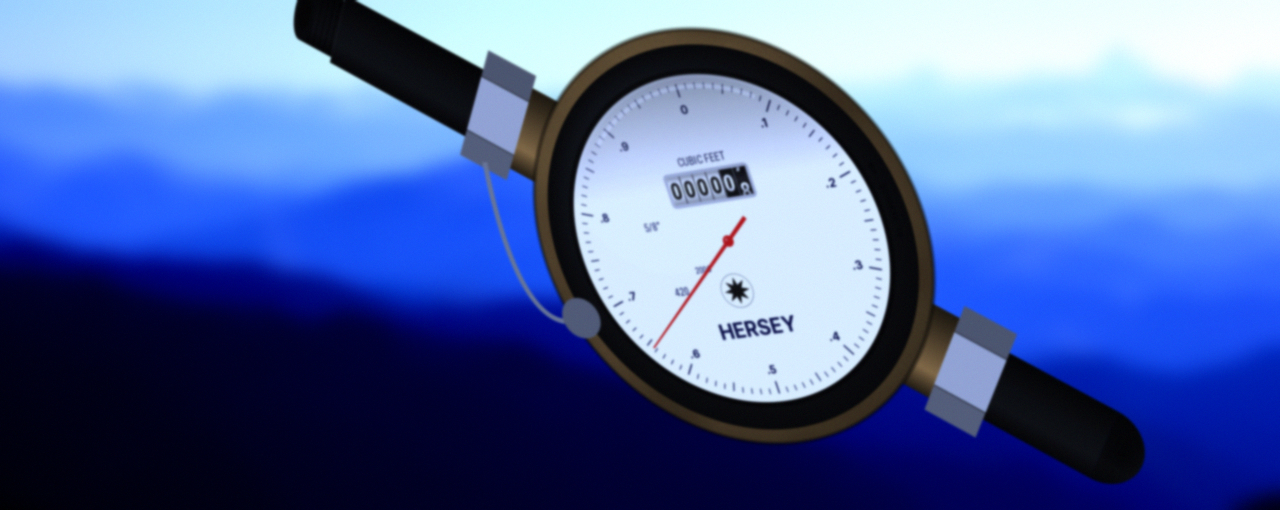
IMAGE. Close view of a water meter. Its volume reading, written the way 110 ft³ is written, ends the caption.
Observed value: 7.64 ft³
